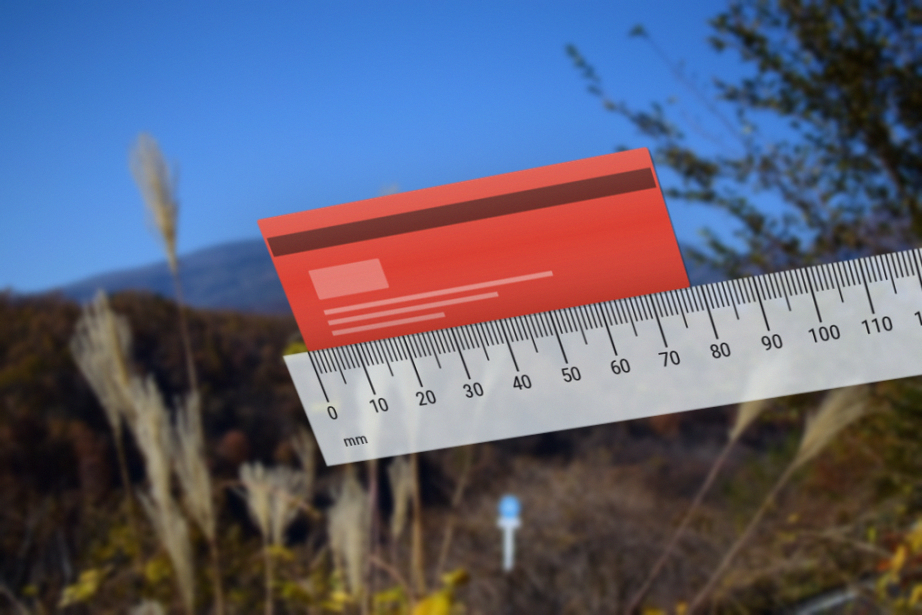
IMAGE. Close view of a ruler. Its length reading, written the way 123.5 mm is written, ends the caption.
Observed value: 78 mm
